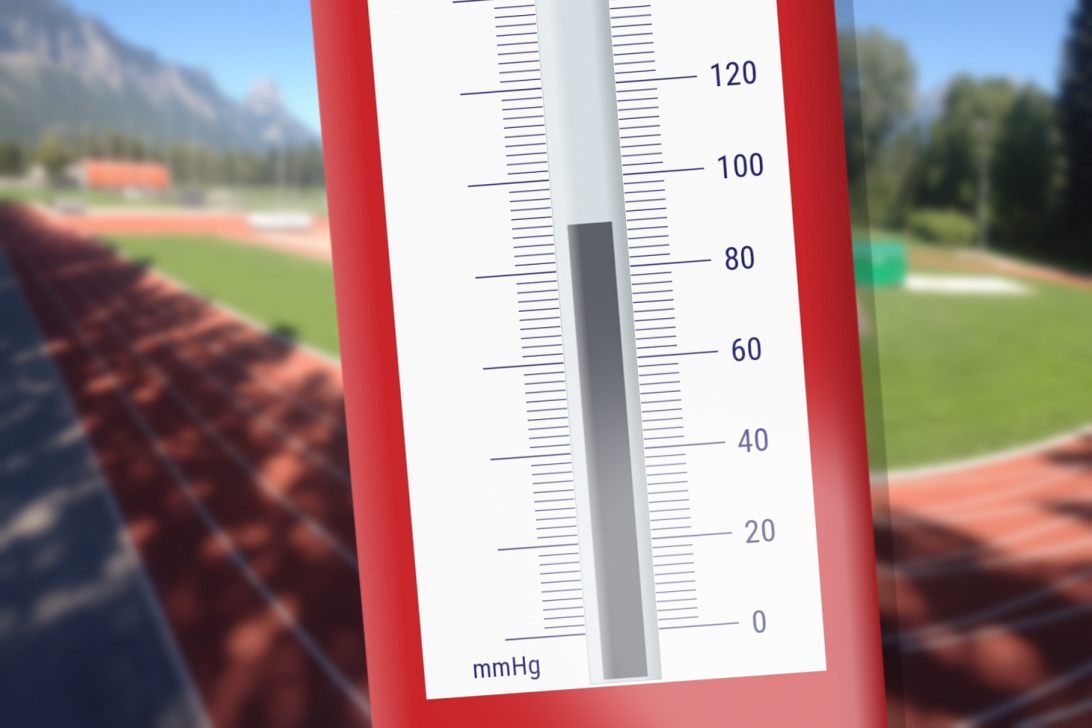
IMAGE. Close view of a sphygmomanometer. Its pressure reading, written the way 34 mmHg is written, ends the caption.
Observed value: 90 mmHg
